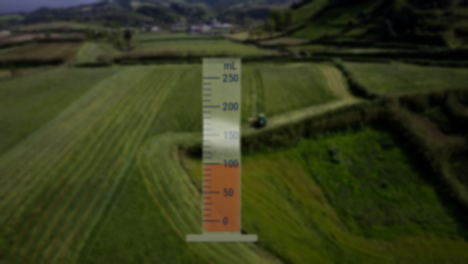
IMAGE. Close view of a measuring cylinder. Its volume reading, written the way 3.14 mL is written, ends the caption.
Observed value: 100 mL
